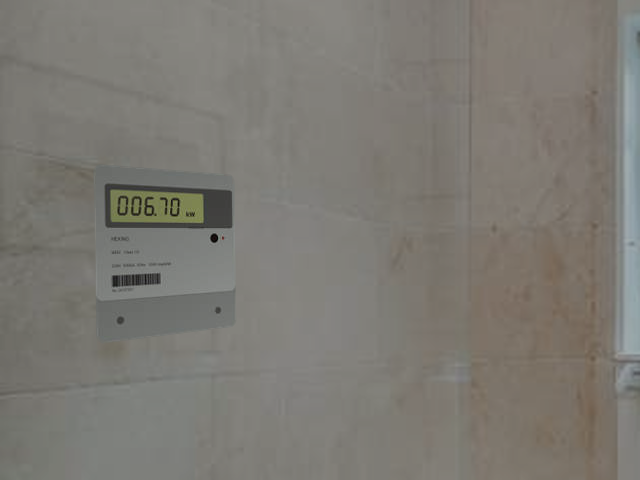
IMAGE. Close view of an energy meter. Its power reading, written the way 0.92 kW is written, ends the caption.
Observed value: 6.70 kW
